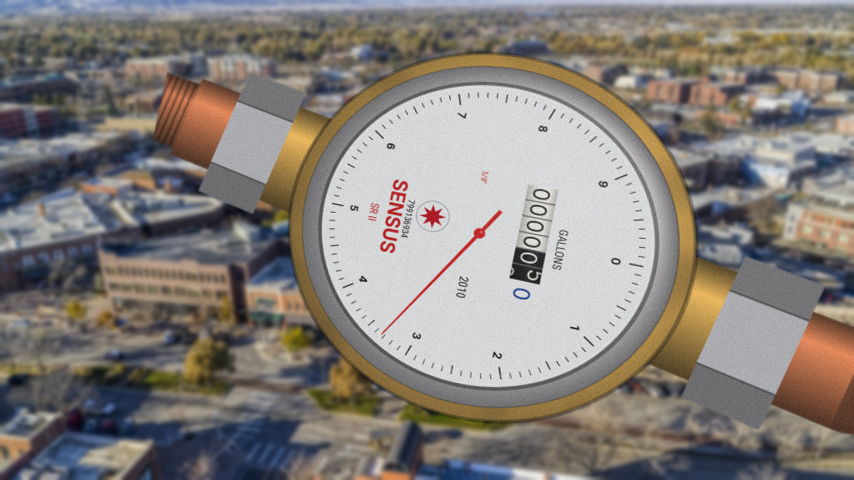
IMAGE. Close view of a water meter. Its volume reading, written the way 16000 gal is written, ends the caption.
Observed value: 53.3 gal
